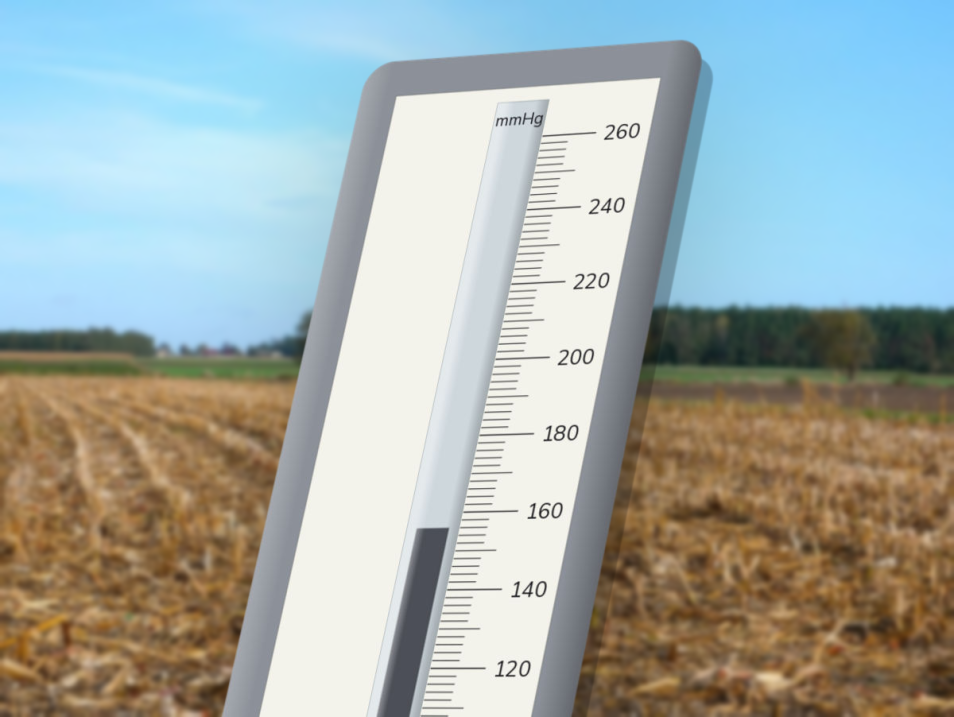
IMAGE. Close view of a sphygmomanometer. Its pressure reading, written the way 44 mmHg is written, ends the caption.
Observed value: 156 mmHg
